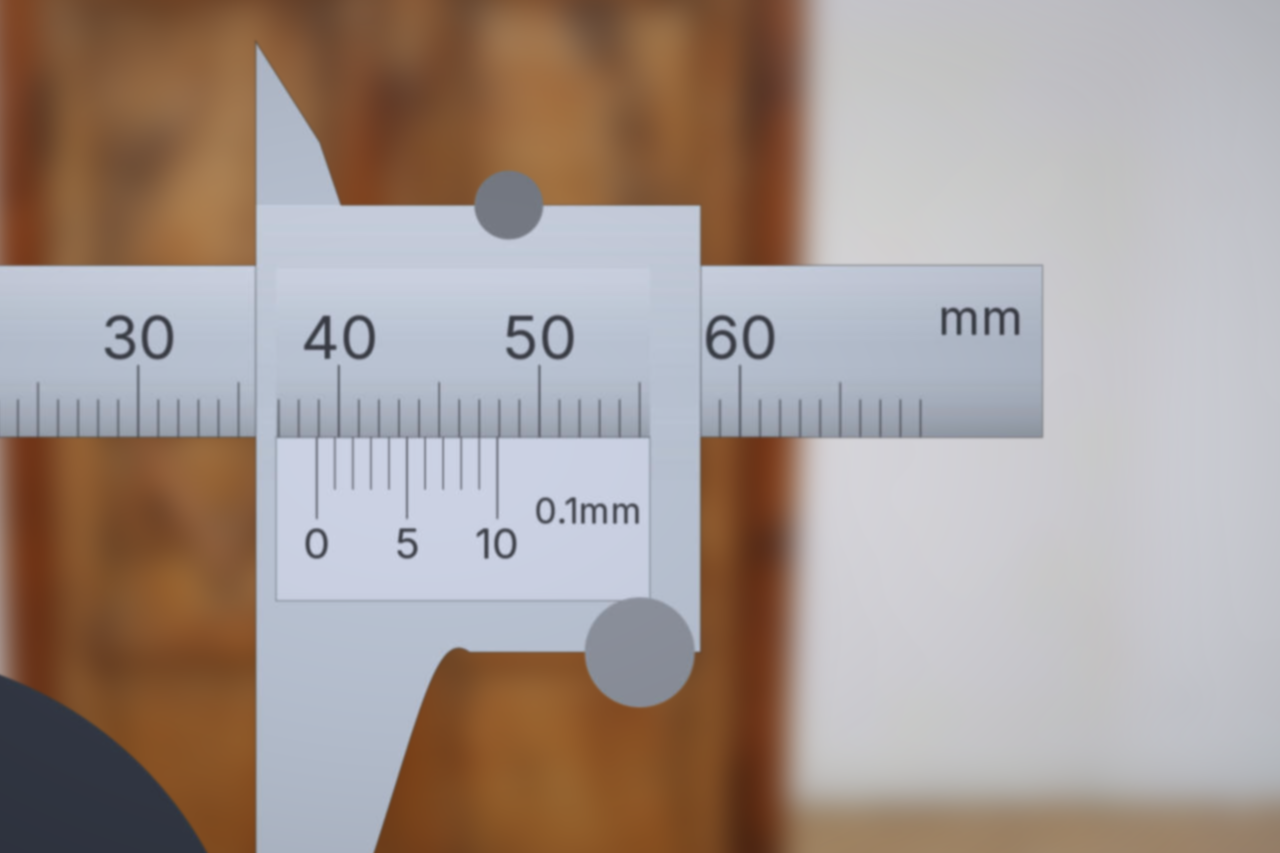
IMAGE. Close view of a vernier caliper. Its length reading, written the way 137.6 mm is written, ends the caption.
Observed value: 38.9 mm
